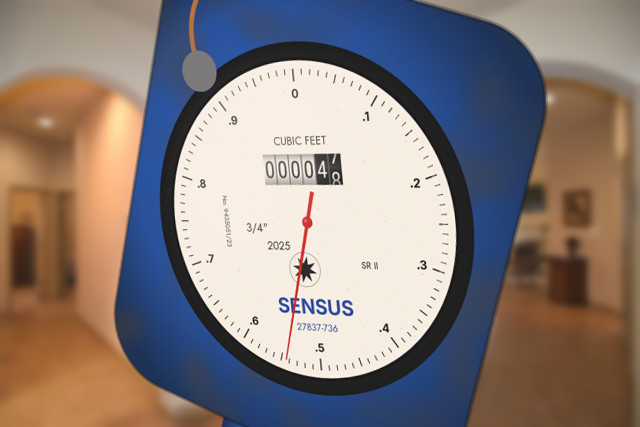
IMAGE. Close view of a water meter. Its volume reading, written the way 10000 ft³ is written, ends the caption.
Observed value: 47.54 ft³
